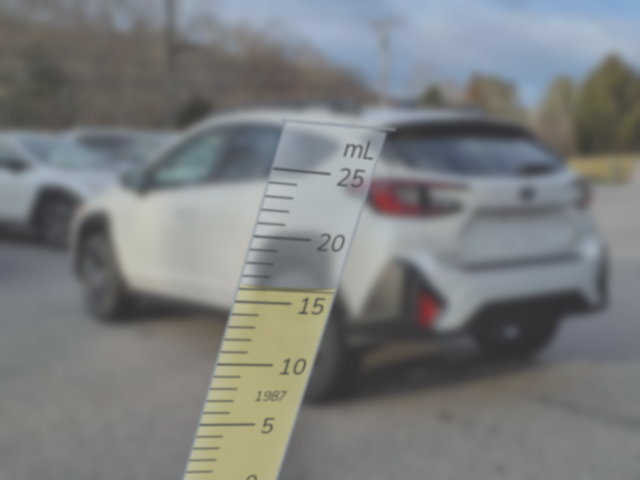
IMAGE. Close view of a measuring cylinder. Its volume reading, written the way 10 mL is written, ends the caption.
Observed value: 16 mL
